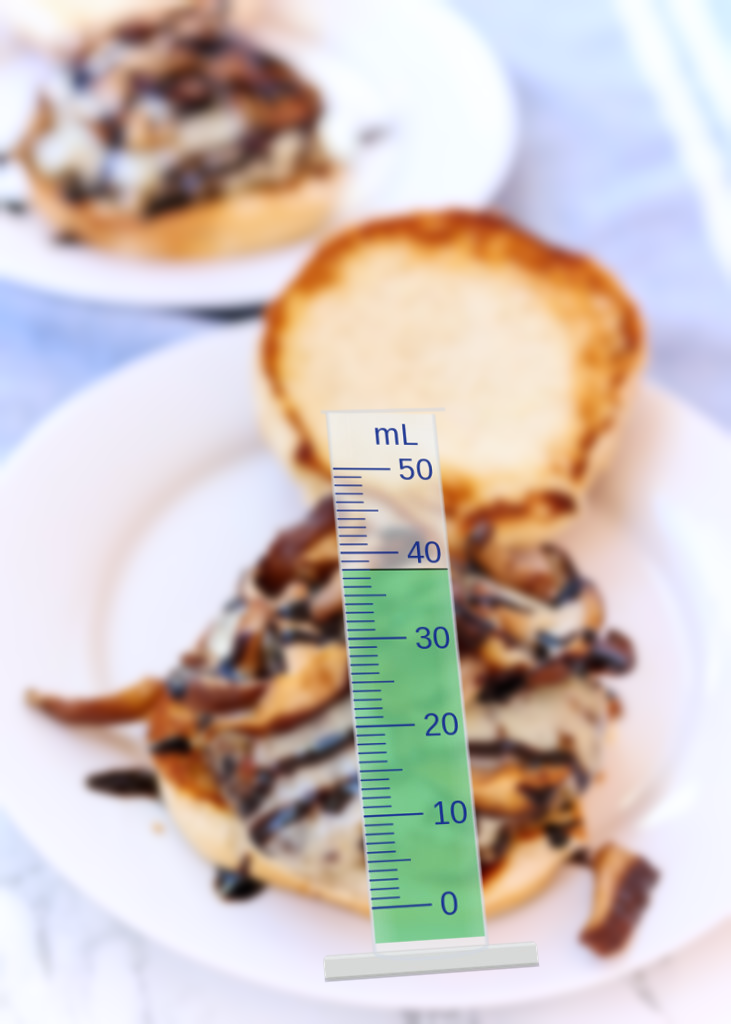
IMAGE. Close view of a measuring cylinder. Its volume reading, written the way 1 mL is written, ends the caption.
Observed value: 38 mL
